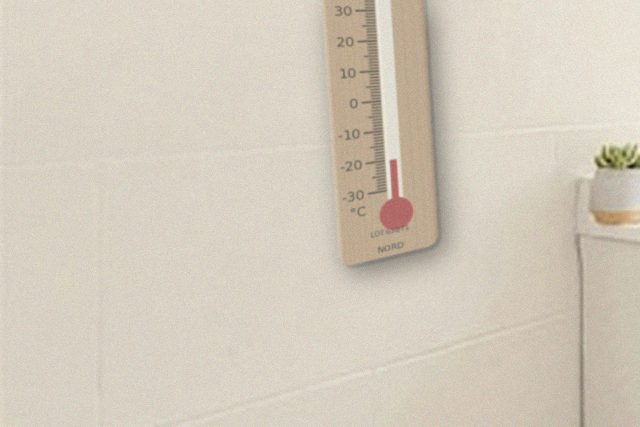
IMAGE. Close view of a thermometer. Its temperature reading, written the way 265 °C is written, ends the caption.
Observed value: -20 °C
